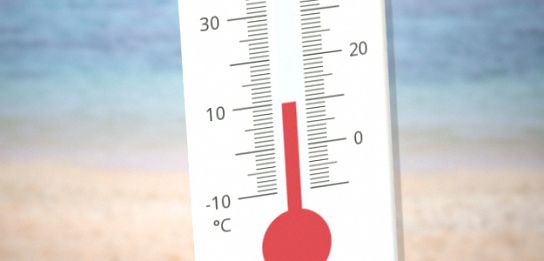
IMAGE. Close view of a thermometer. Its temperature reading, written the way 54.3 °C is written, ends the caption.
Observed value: 10 °C
